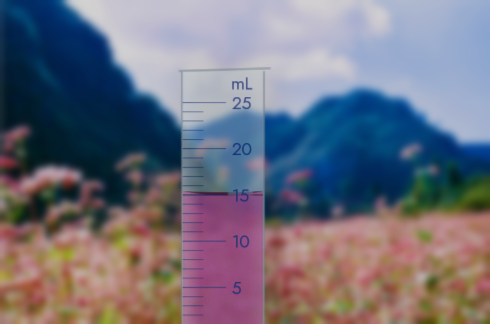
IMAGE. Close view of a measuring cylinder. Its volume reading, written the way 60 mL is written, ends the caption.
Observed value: 15 mL
